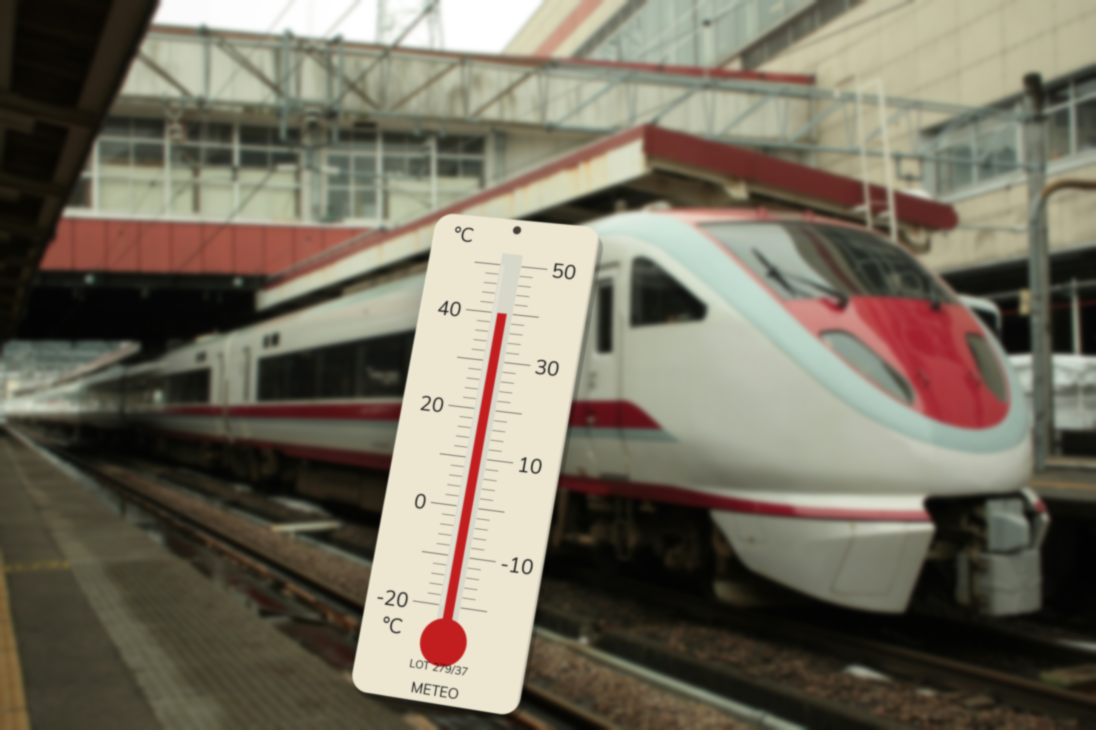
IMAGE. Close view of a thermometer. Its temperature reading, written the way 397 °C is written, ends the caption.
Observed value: 40 °C
